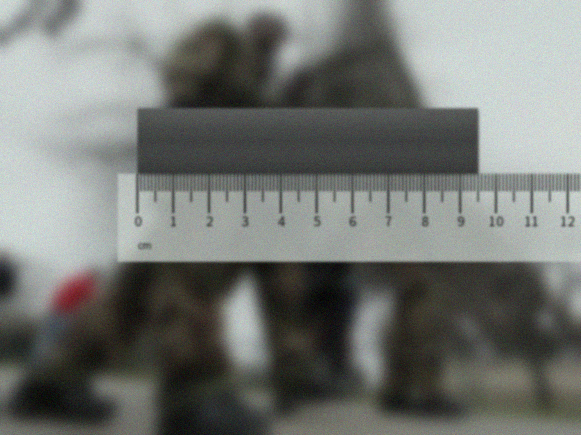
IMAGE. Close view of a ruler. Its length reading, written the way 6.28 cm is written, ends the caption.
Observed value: 9.5 cm
